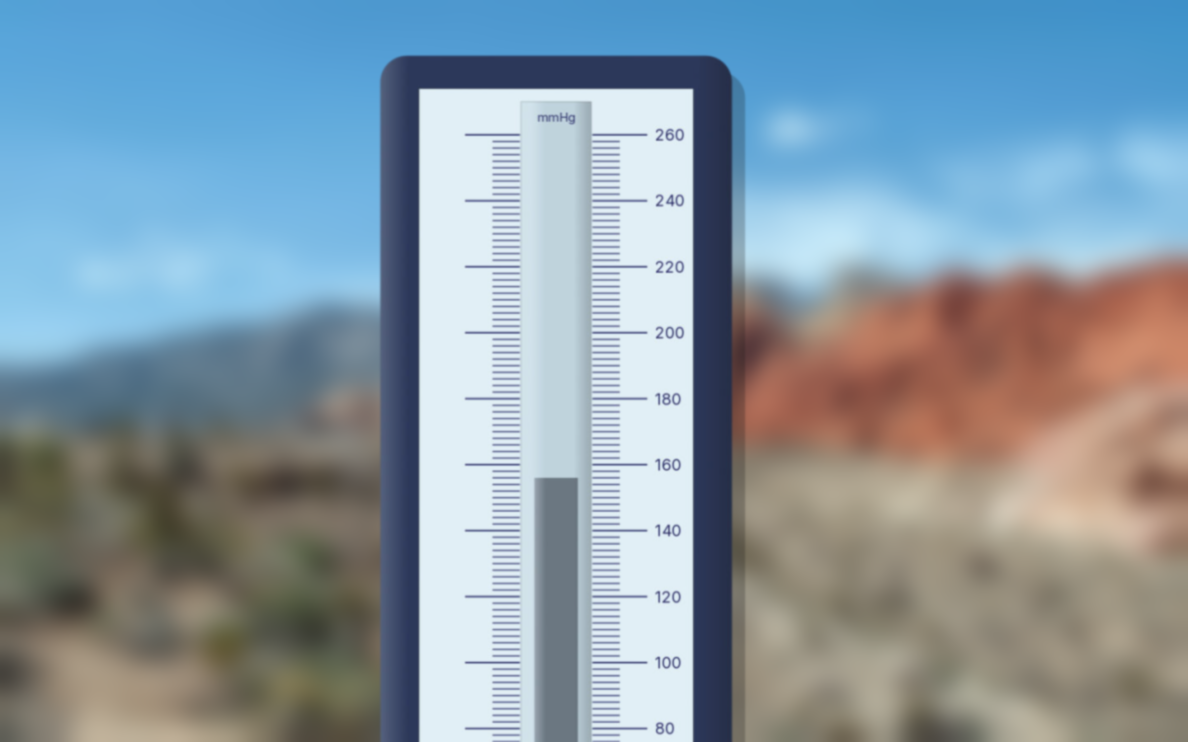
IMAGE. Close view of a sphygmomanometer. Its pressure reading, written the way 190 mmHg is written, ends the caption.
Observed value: 156 mmHg
